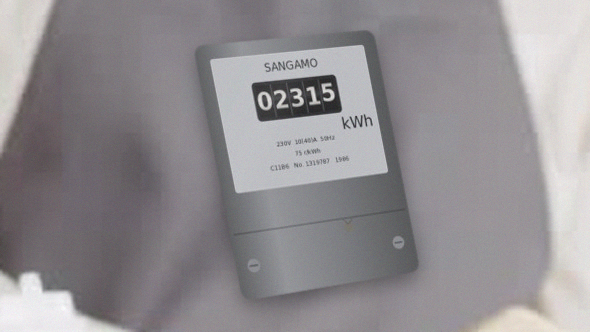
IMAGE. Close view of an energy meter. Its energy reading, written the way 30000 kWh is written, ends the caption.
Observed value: 2315 kWh
